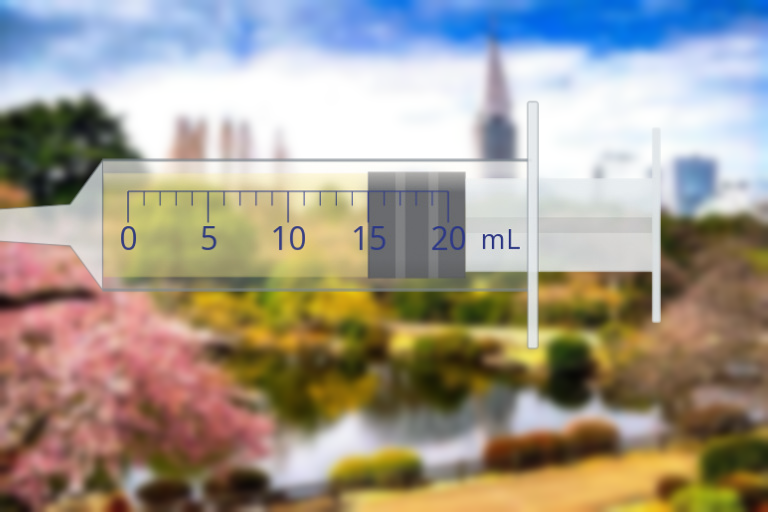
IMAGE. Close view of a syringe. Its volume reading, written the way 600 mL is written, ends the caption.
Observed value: 15 mL
